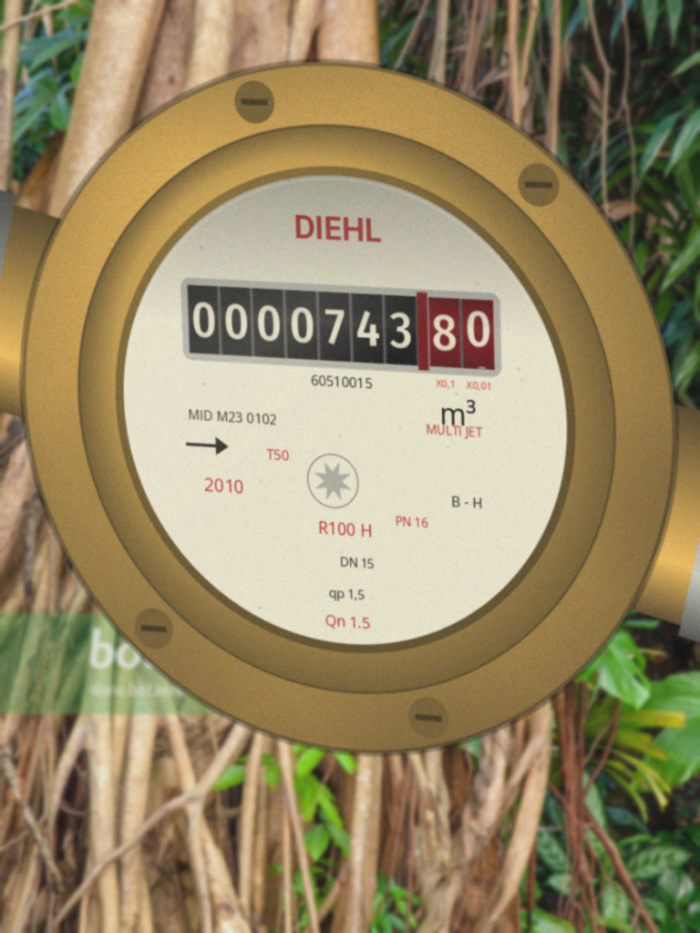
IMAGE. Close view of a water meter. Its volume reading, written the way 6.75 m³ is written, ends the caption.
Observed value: 743.80 m³
